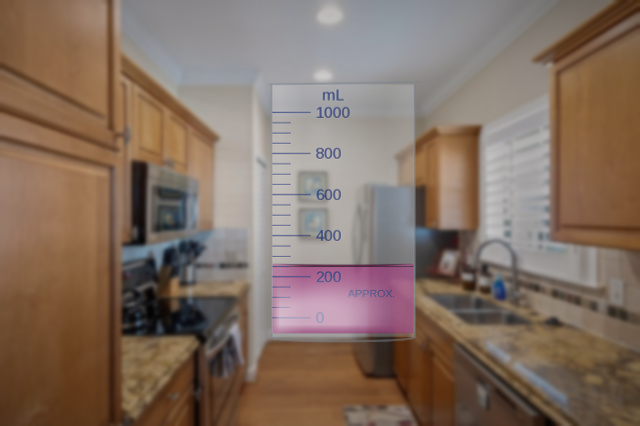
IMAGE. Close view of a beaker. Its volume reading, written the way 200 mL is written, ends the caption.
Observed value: 250 mL
